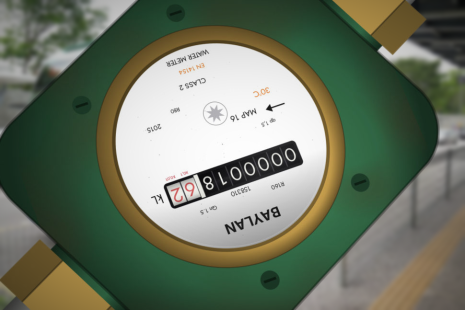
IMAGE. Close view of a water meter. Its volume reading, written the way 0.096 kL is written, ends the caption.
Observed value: 18.62 kL
